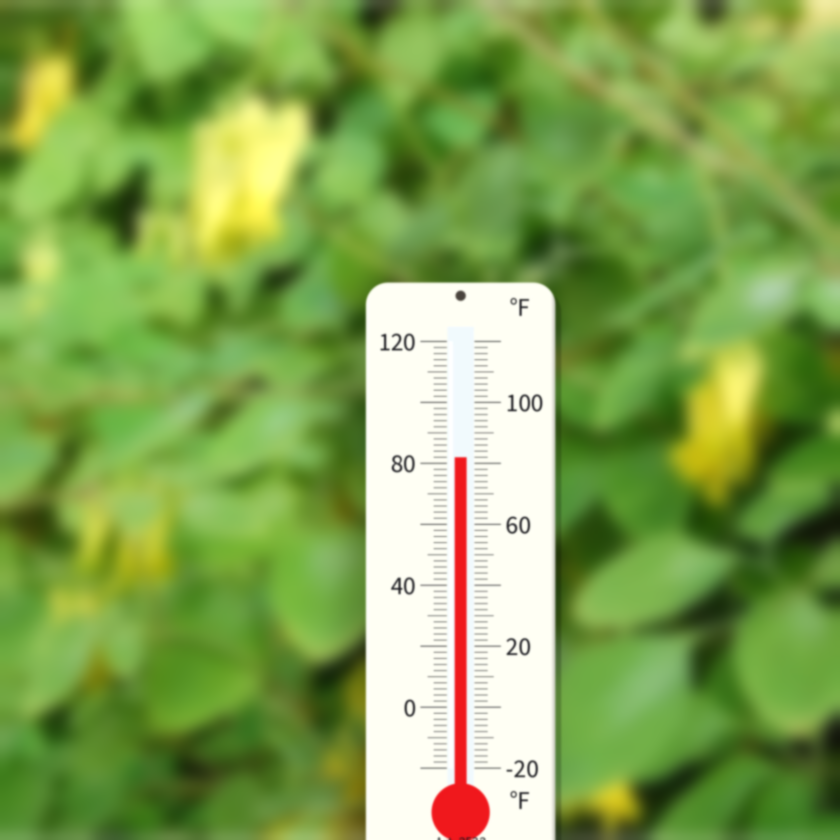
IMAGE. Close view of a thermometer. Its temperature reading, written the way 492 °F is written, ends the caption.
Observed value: 82 °F
